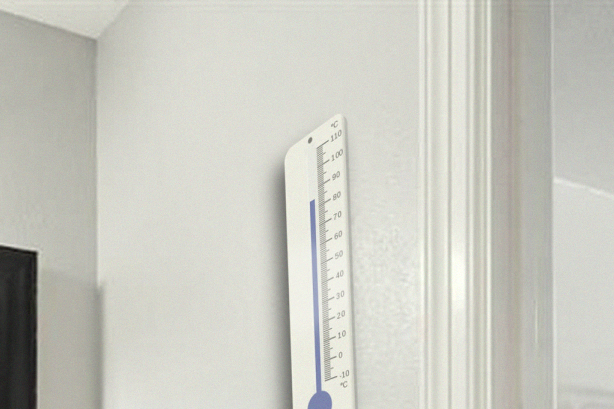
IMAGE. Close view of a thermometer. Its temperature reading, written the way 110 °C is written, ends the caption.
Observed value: 85 °C
